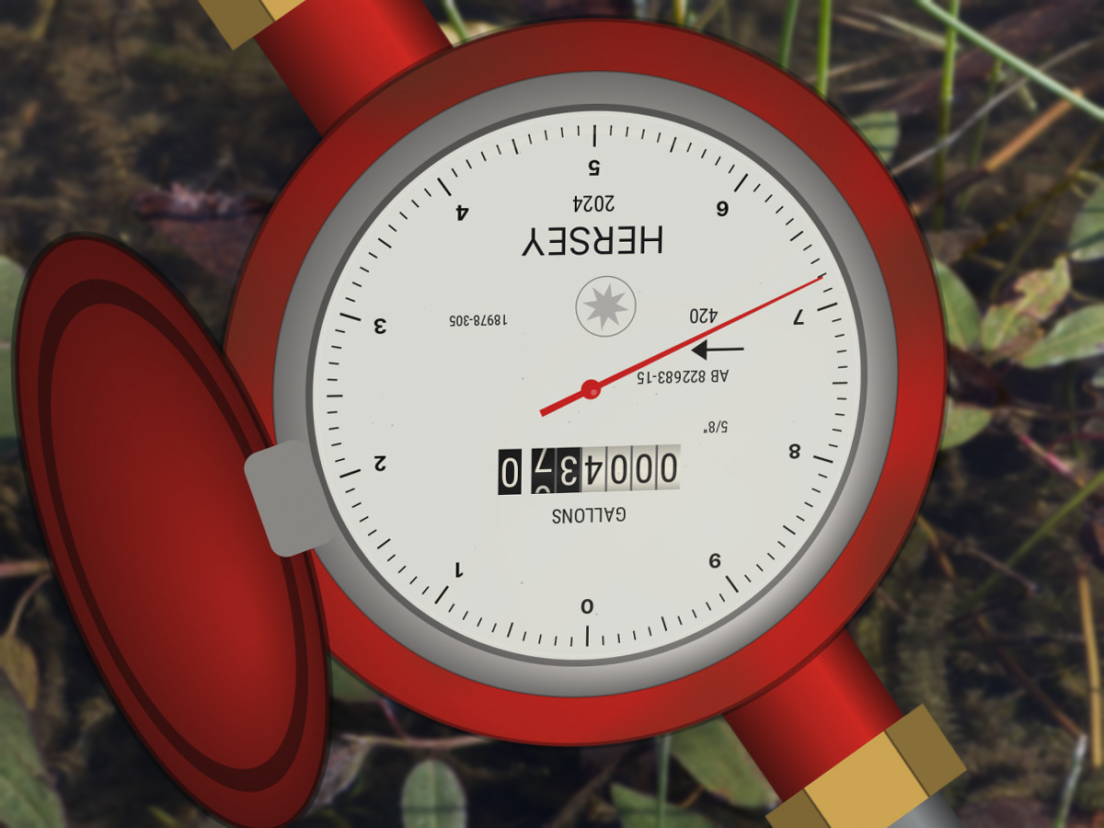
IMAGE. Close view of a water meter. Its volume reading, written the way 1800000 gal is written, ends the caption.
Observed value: 4366.8 gal
